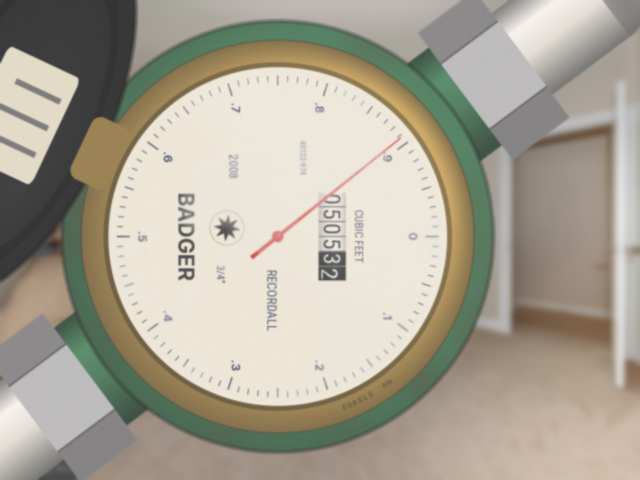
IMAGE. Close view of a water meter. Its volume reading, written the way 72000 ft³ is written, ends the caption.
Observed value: 50531.89 ft³
